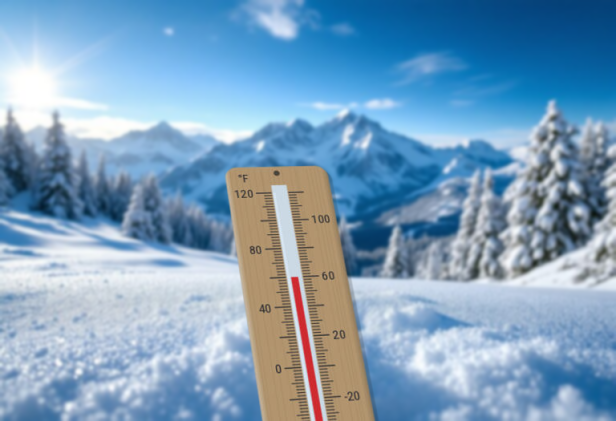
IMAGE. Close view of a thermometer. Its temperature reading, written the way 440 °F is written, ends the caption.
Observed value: 60 °F
